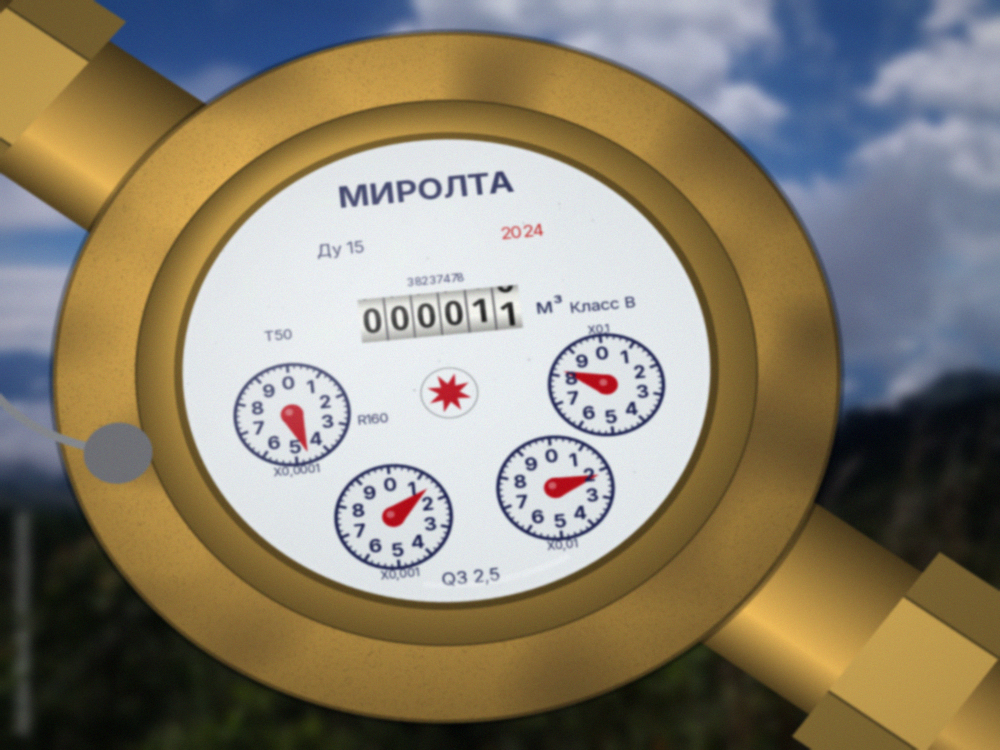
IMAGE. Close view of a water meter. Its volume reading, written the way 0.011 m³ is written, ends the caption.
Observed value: 10.8214 m³
